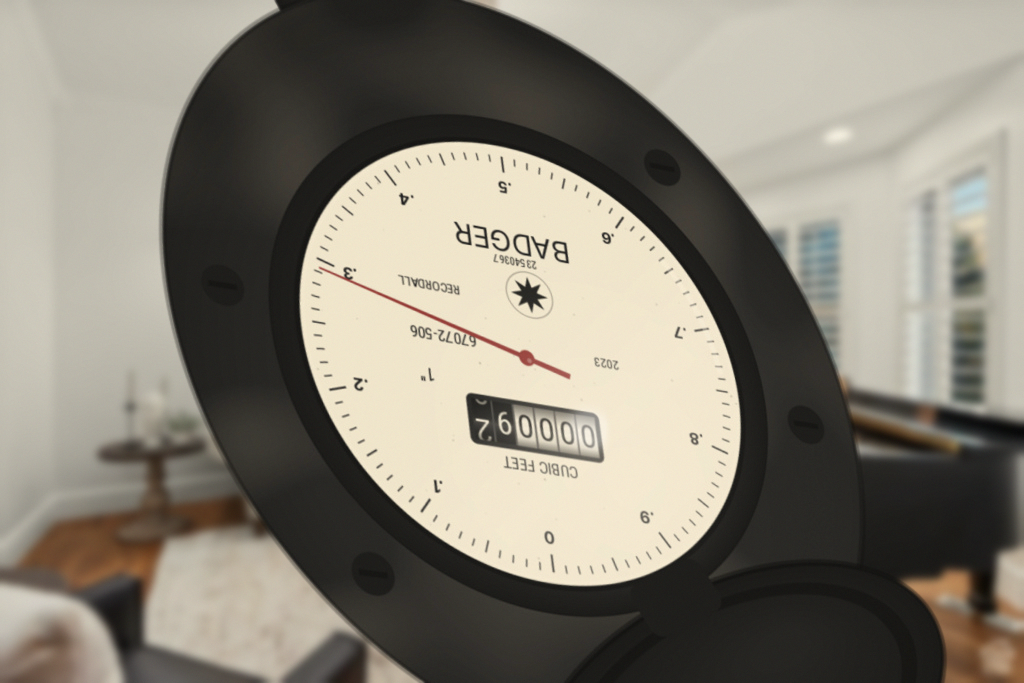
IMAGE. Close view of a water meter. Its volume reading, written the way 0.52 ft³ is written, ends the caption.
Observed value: 92.29 ft³
